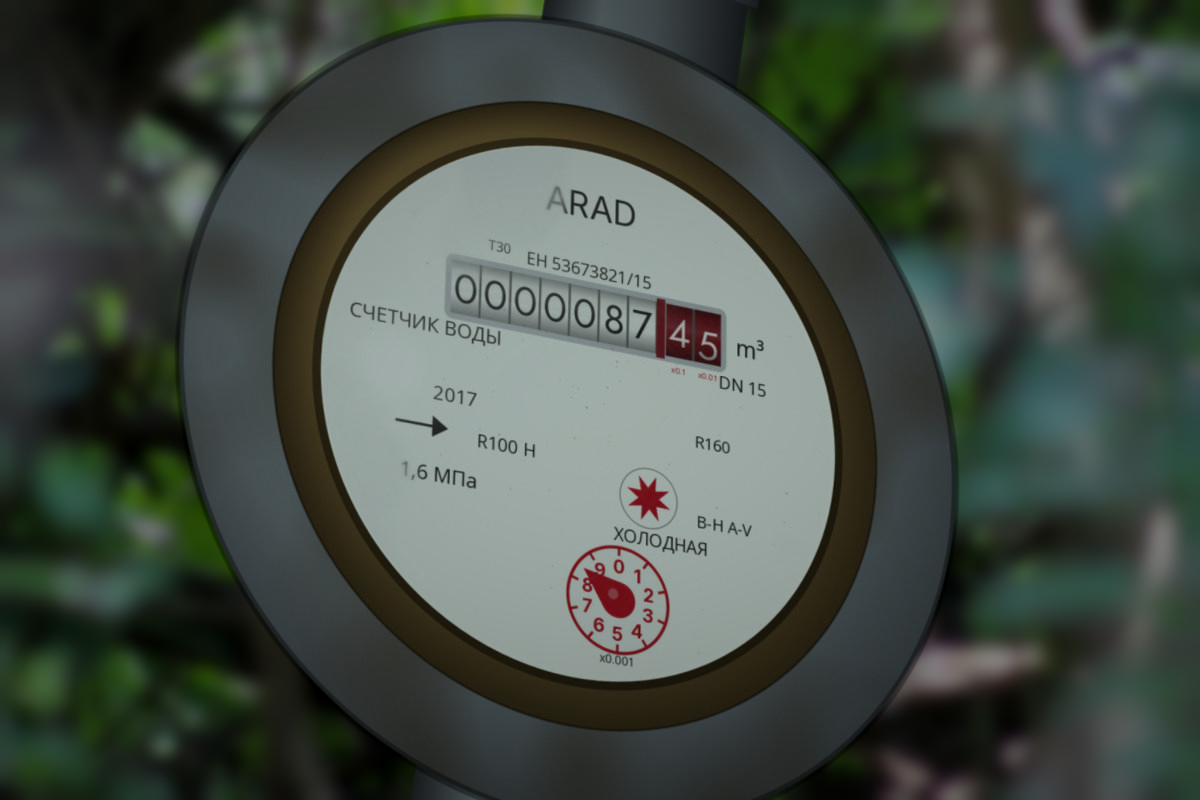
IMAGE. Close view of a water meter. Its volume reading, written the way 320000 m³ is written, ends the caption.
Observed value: 87.448 m³
